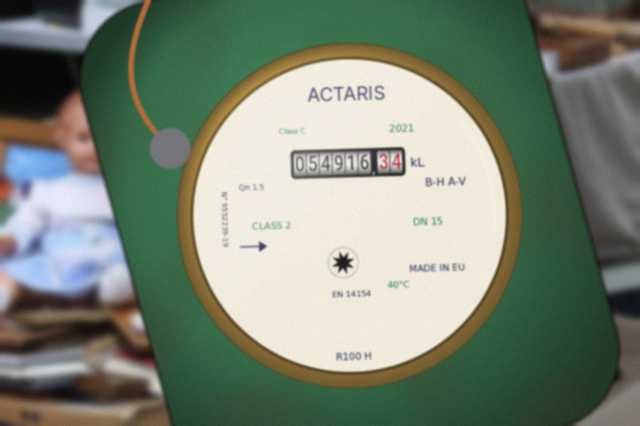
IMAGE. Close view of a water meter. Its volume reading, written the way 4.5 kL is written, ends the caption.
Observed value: 54916.34 kL
